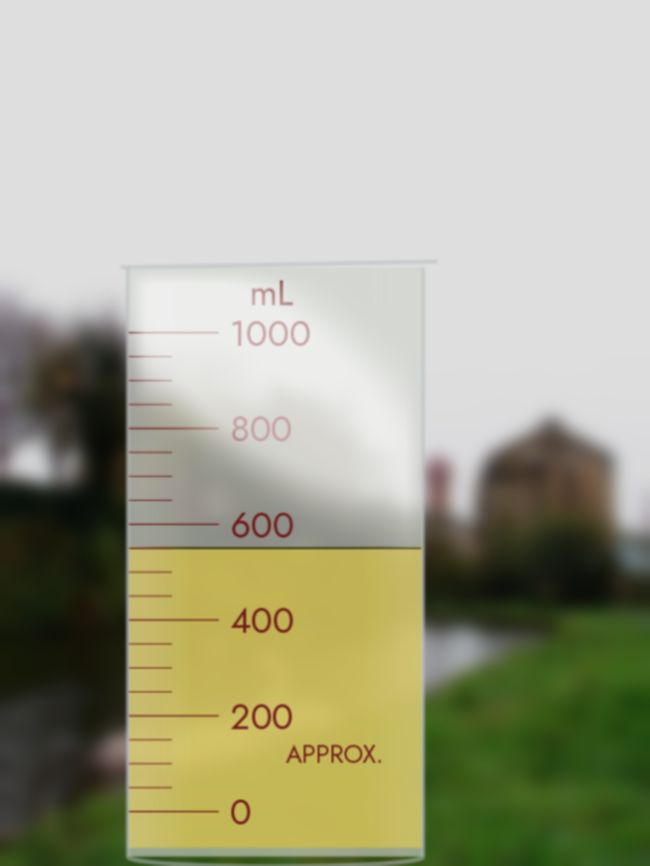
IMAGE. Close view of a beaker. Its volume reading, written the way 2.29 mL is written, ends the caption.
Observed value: 550 mL
